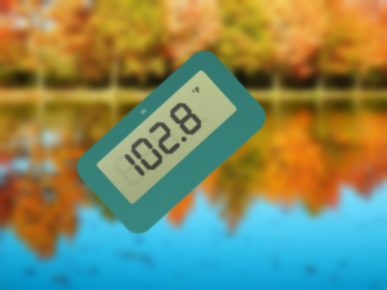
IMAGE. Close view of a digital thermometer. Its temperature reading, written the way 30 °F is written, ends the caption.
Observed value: 102.8 °F
